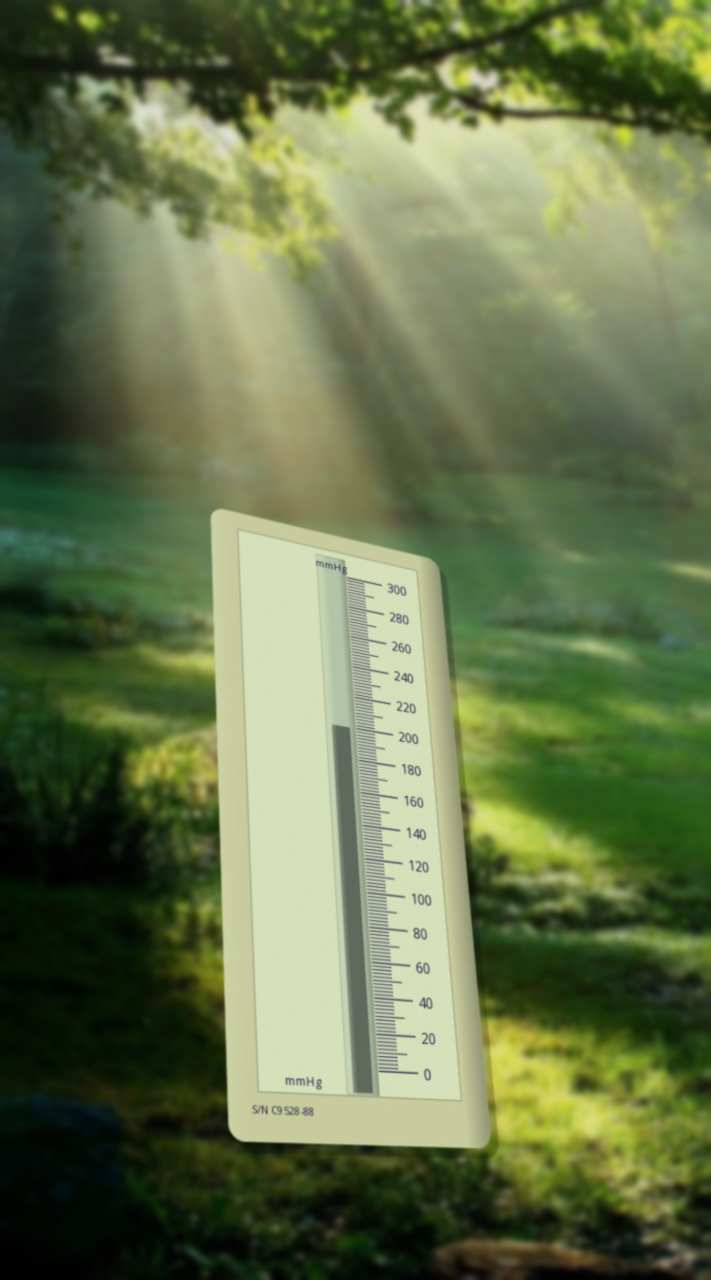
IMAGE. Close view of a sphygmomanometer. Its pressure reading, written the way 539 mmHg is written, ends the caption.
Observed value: 200 mmHg
